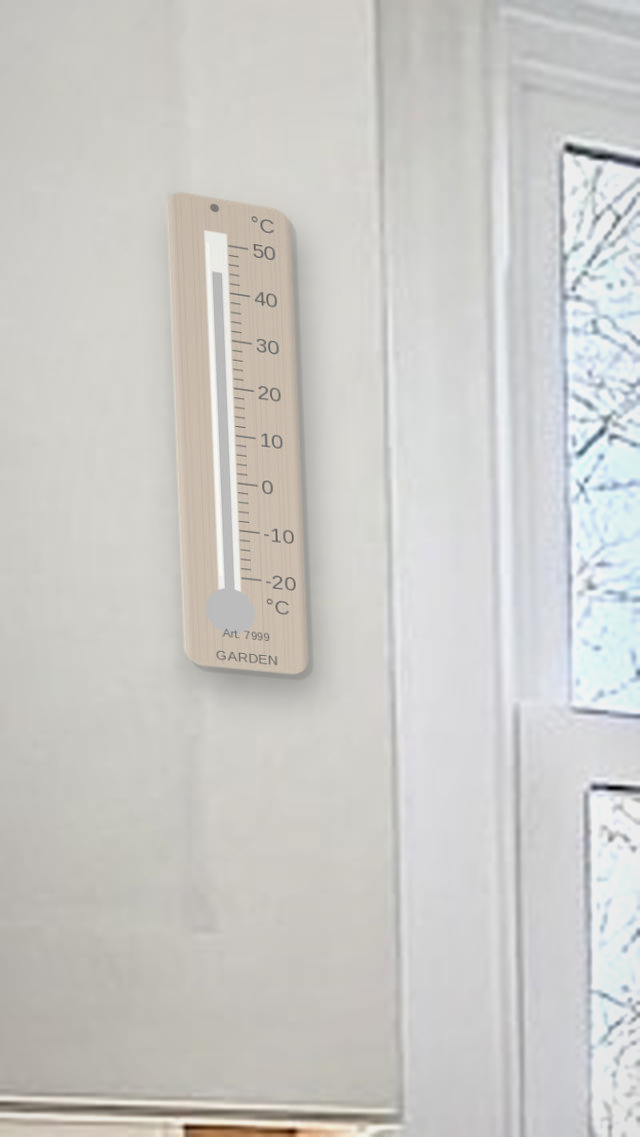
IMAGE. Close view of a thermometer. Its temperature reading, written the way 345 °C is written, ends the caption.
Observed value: 44 °C
